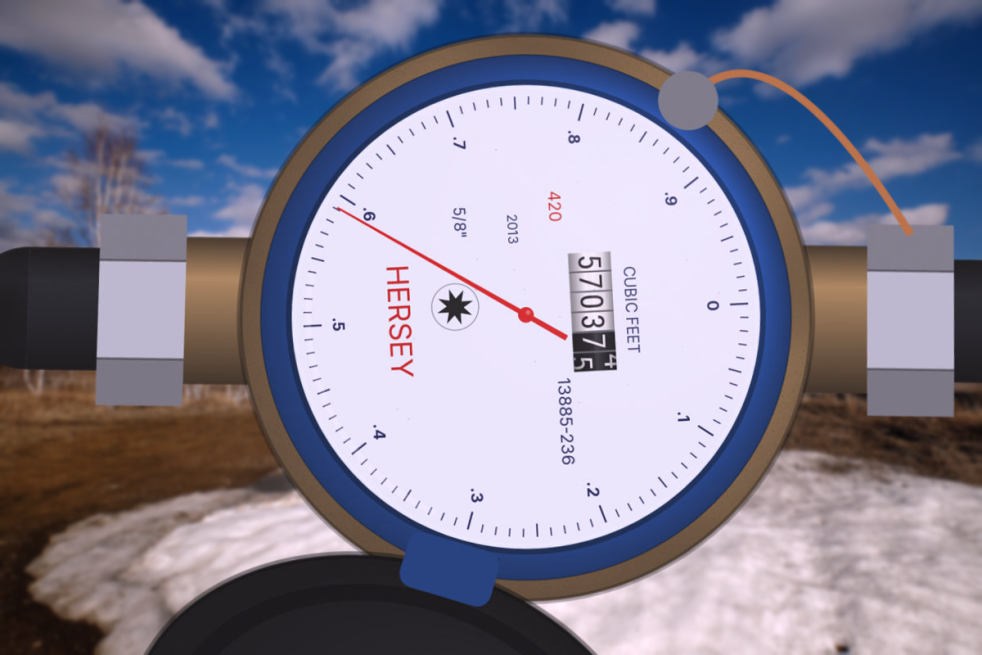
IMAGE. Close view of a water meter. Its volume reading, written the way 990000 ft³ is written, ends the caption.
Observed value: 570374.59 ft³
